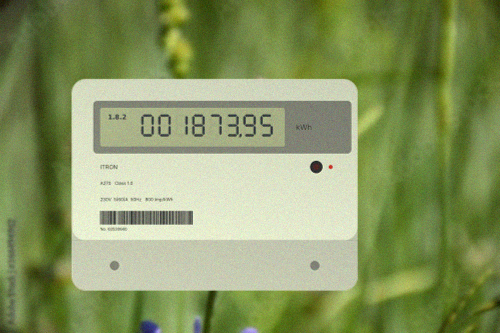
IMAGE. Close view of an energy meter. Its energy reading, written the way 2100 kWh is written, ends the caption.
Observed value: 1873.95 kWh
